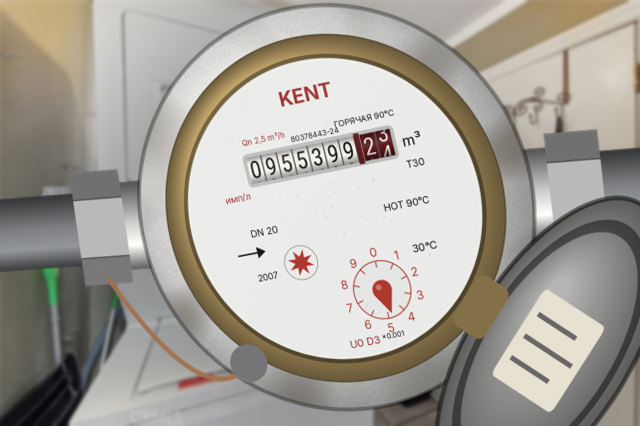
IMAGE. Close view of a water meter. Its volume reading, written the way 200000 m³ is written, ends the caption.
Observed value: 955399.234 m³
